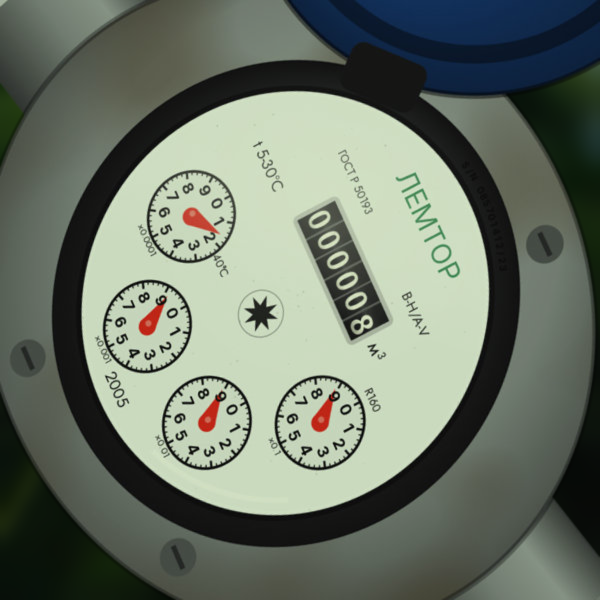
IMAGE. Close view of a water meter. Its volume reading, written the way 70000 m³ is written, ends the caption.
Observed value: 7.8891 m³
